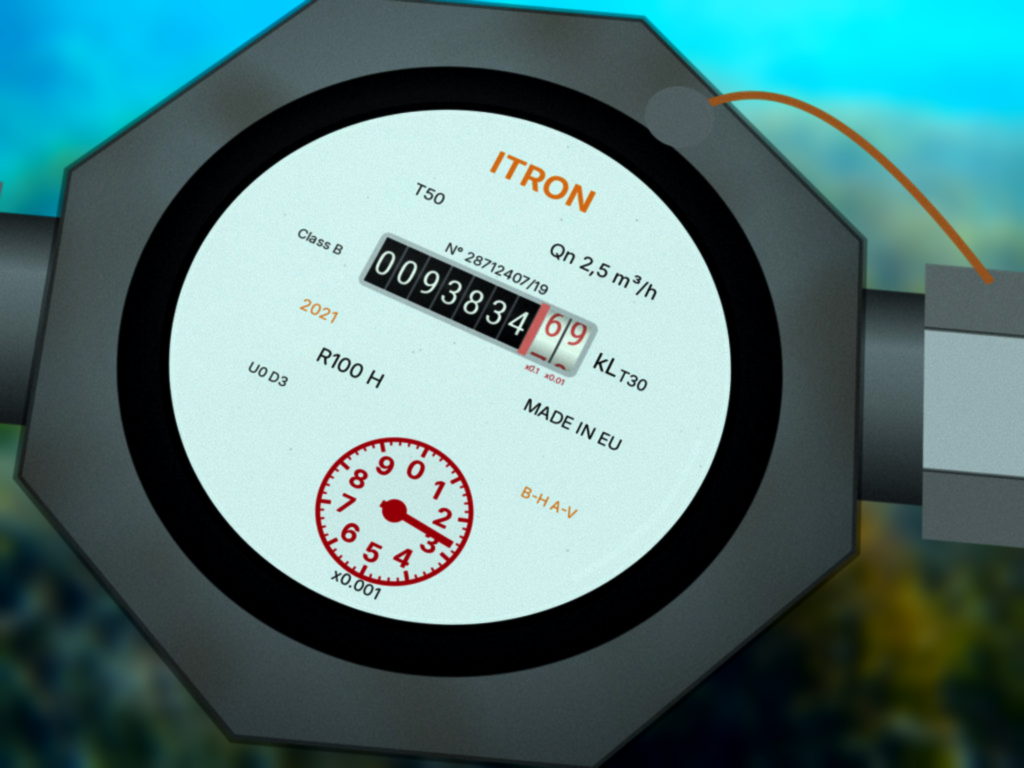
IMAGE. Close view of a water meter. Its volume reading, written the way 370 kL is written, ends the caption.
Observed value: 93834.692 kL
